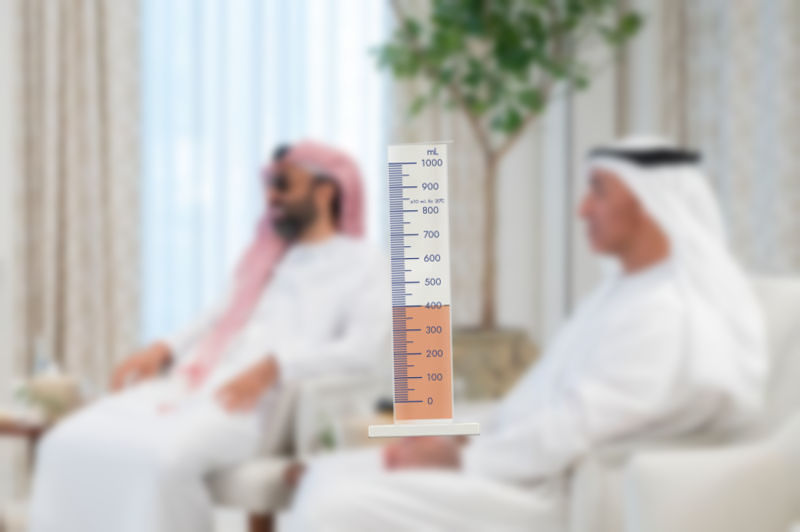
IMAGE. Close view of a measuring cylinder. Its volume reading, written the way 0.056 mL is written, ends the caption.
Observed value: 400 mL
